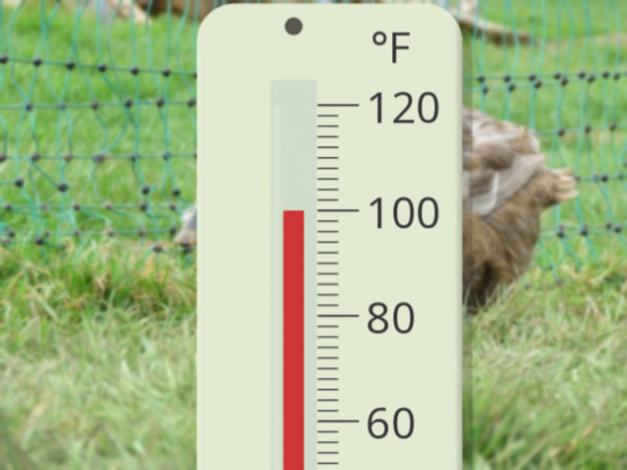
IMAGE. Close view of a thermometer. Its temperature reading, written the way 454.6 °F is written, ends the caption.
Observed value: 100 °F
